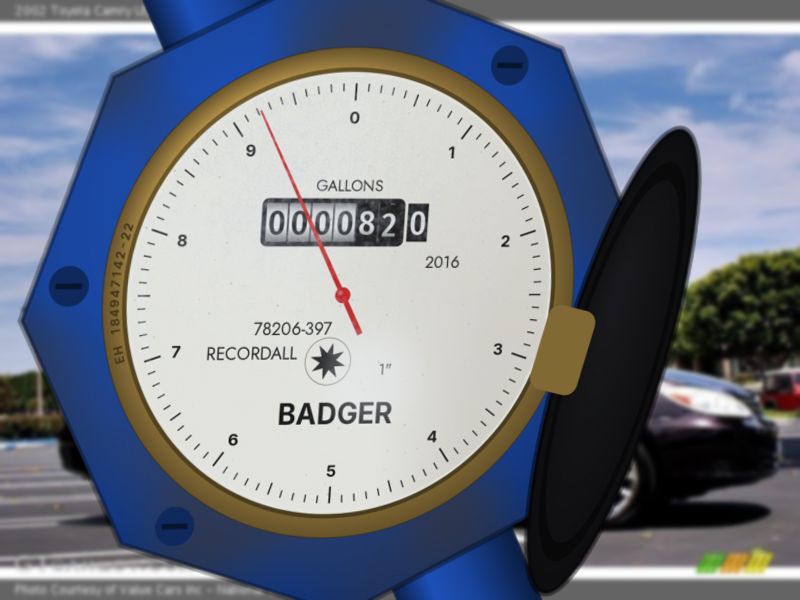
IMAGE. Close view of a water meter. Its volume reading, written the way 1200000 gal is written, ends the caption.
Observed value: 819.2 gal
